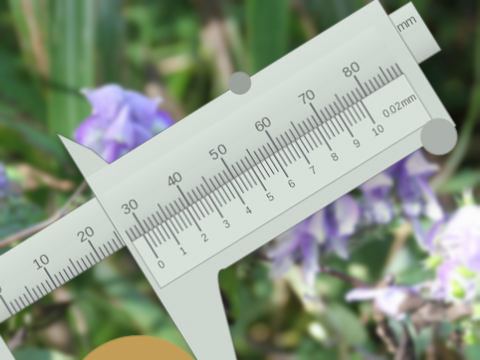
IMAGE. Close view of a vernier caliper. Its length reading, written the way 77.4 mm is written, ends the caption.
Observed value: 29.5 mm
